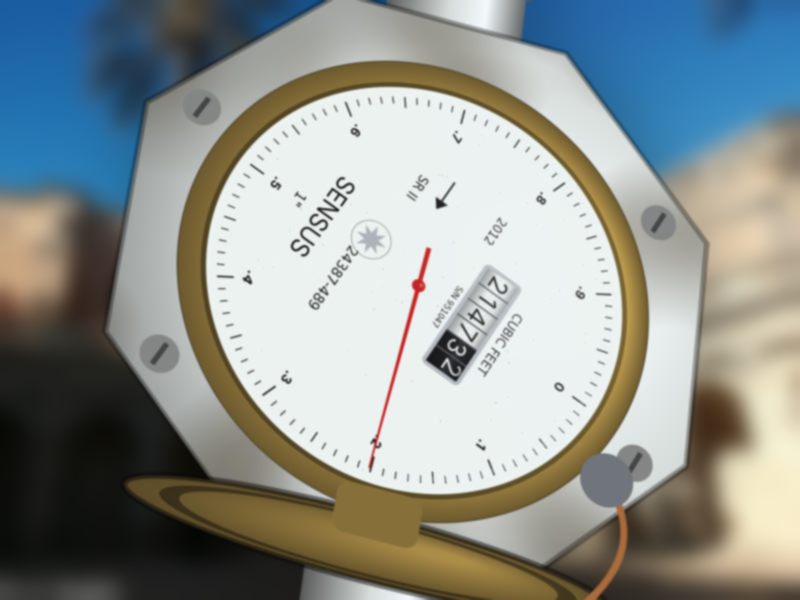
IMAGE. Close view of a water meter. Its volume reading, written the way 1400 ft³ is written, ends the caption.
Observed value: 214732.20 ft³
